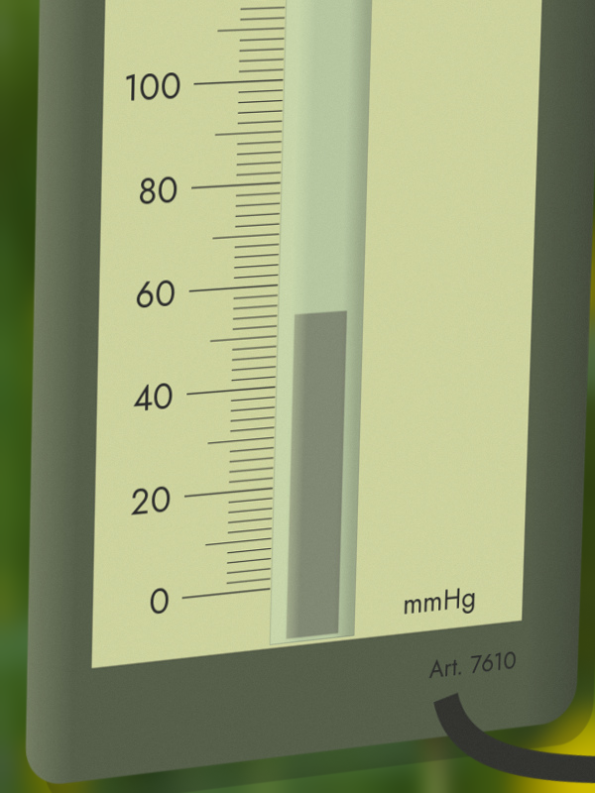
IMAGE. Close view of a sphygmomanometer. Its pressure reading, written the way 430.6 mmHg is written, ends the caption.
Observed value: 54 mmHg
